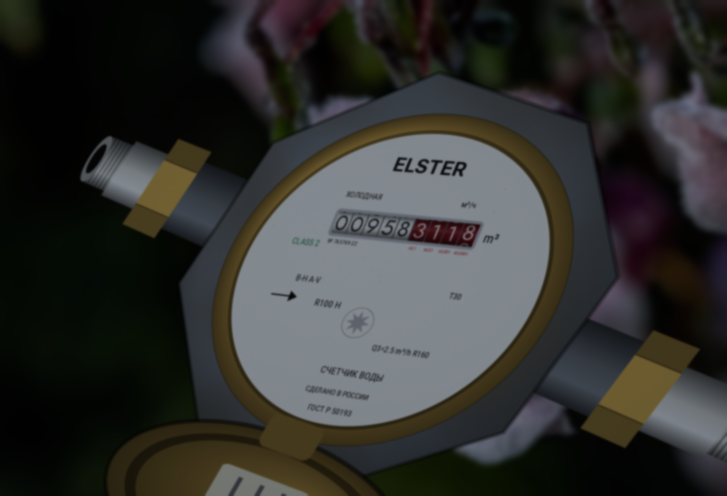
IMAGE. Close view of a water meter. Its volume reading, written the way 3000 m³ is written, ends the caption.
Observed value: 958.3118 m³
